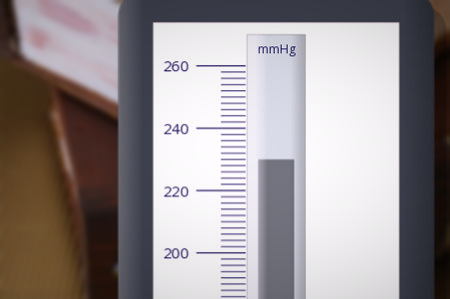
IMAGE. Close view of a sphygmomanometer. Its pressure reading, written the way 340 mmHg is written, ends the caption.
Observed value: 230 mmHg
